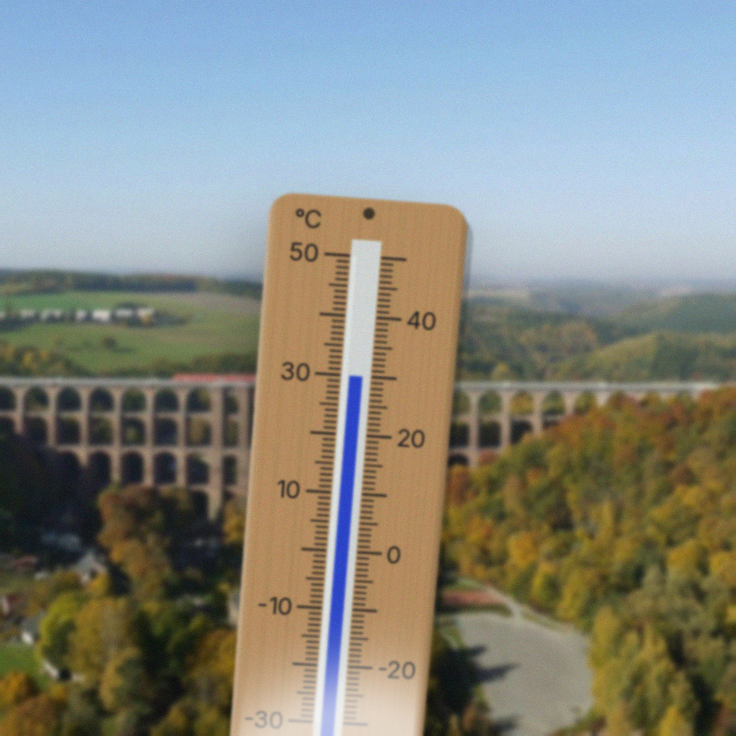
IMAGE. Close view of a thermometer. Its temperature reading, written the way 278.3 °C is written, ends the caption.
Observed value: 30 °C
